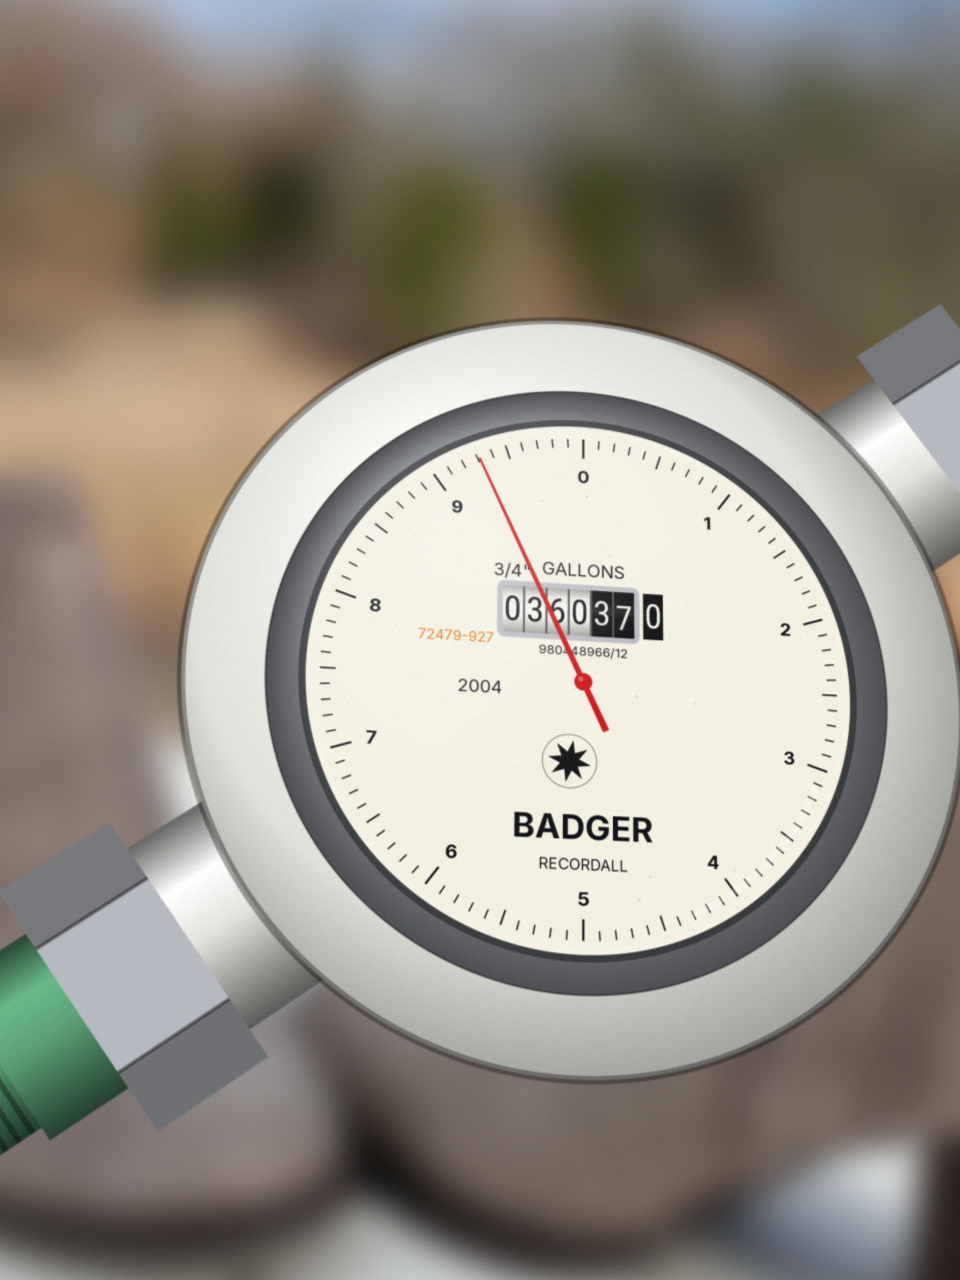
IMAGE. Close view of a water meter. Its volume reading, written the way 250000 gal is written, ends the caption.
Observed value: 360369.3 gal
